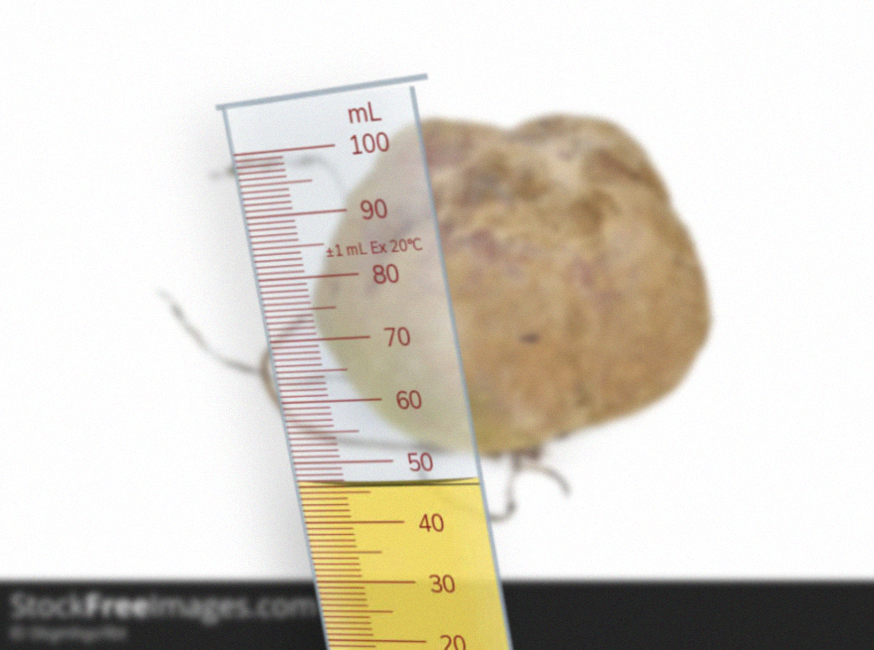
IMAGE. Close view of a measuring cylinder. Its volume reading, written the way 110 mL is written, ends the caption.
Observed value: 46 mL
